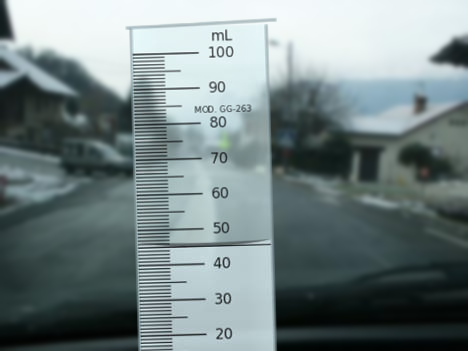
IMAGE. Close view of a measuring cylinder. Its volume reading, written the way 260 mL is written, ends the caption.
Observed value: 45 mL
